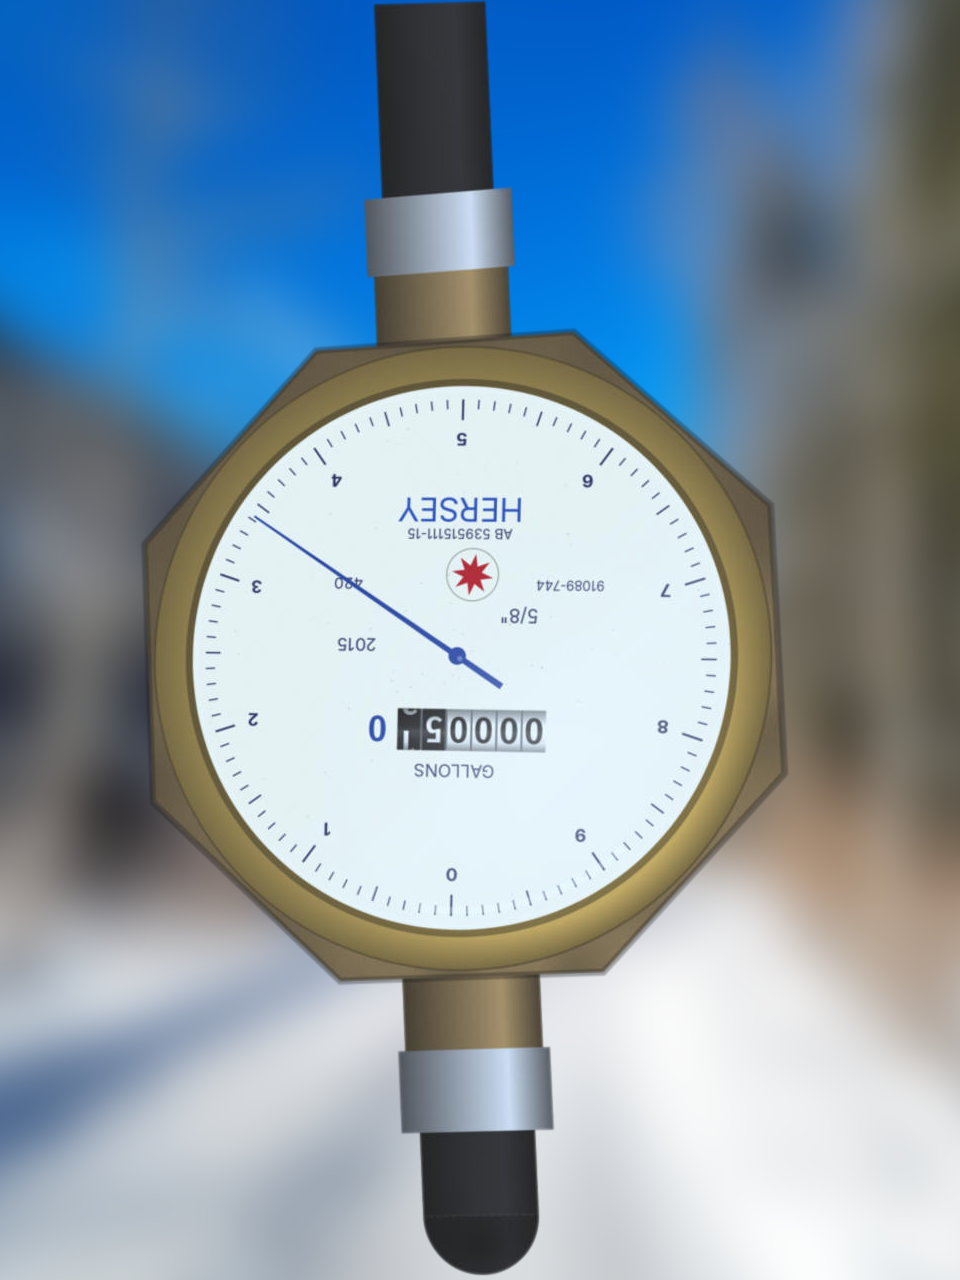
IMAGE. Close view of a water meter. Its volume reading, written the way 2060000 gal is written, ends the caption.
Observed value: 513.4 gal
